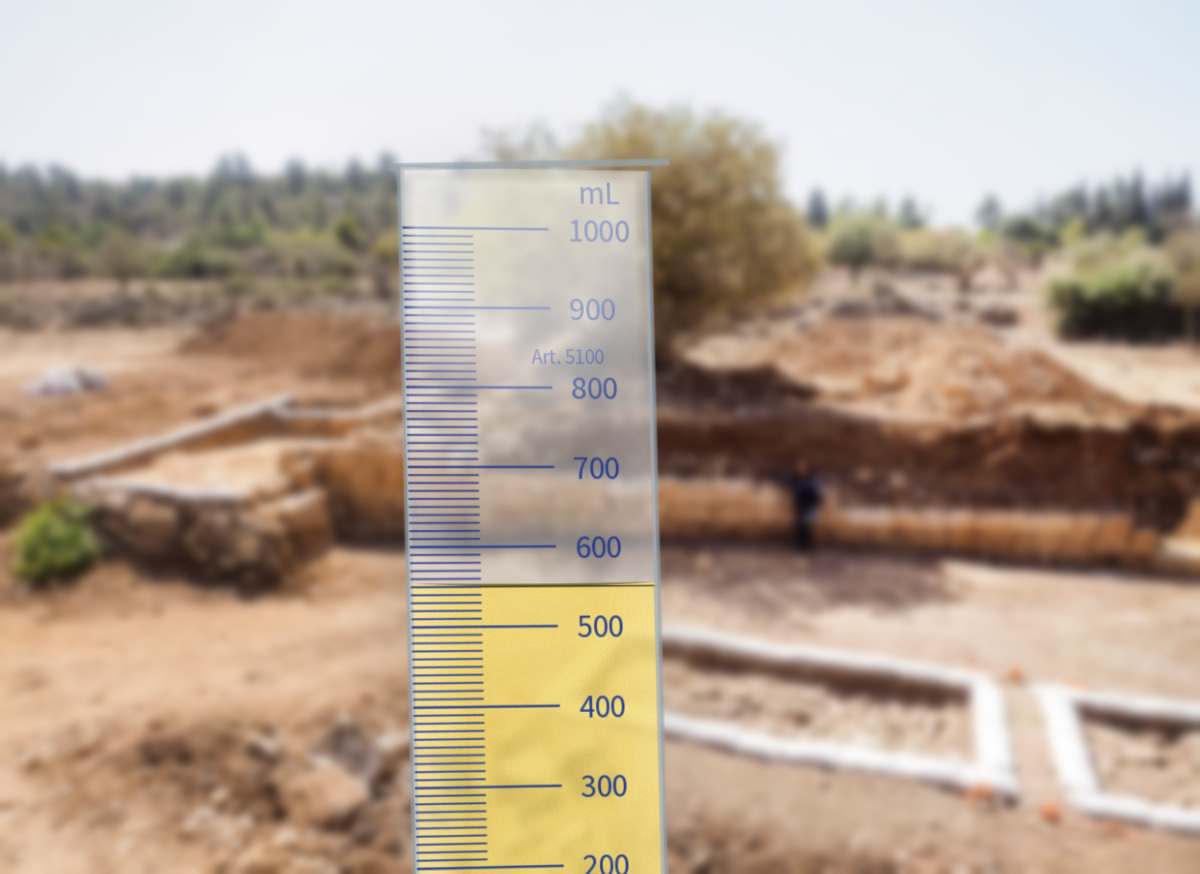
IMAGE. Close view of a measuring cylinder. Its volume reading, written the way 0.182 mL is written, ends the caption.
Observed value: 550 mL
